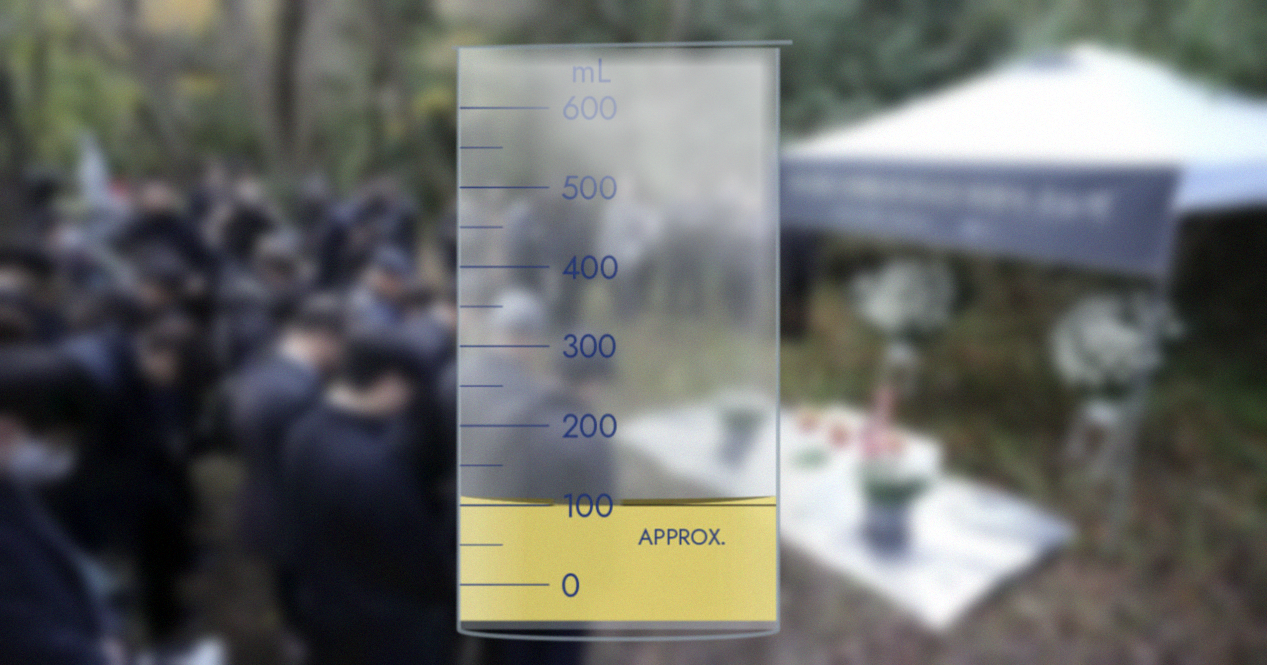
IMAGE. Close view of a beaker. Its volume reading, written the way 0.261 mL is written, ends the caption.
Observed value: 100 mL
